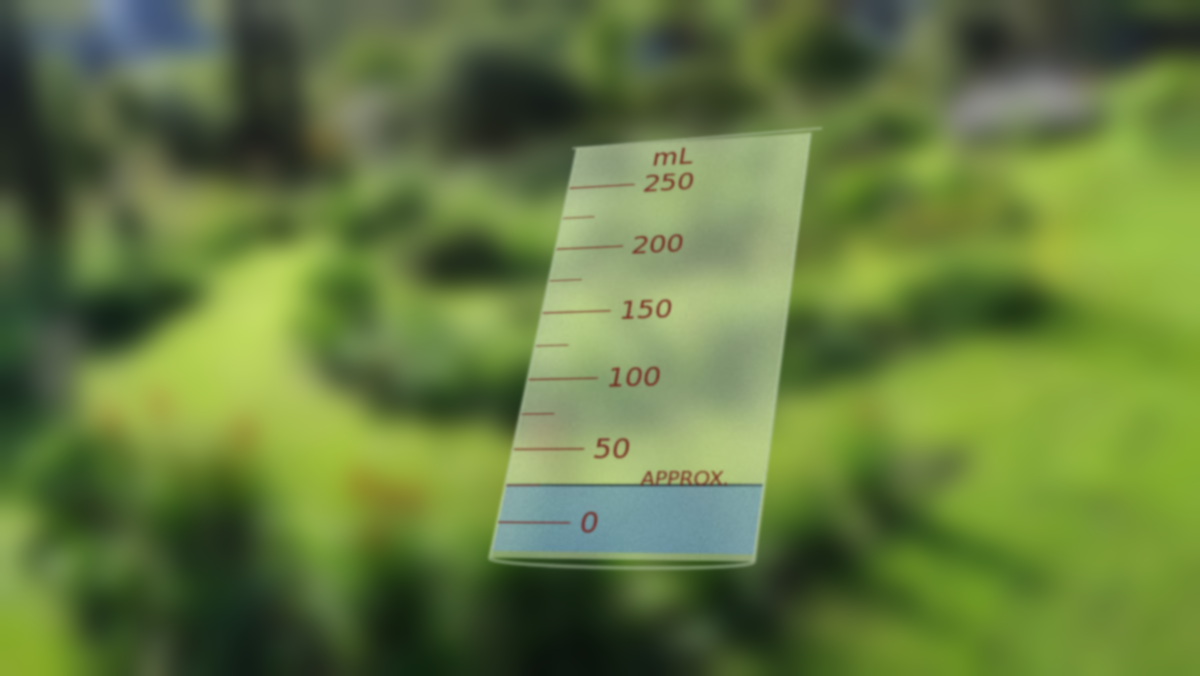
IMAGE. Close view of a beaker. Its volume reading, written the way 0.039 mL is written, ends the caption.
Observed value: 25 mL
